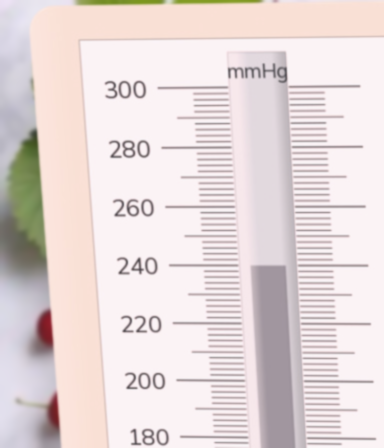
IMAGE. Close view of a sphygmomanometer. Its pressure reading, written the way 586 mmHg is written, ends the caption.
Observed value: 240 mmHg
